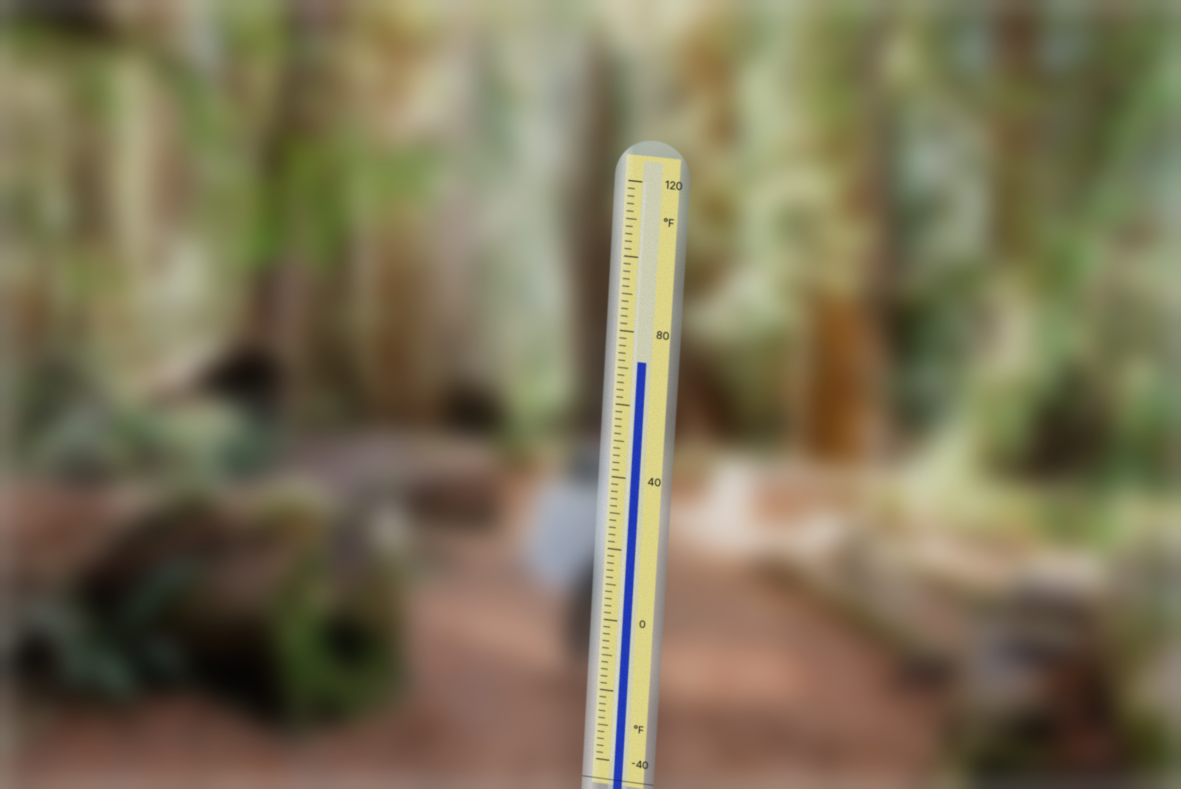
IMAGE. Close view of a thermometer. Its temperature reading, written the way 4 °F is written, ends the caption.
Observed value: 72 °F
